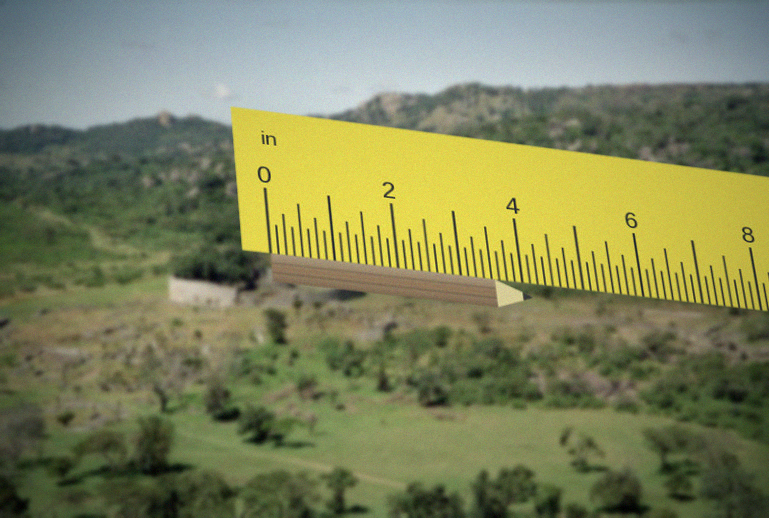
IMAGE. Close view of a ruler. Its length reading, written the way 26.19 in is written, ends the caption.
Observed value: 4.125 in
